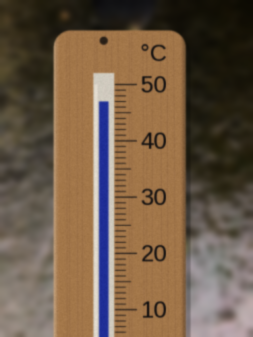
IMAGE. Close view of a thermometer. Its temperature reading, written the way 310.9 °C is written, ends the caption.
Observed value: 47 °C
